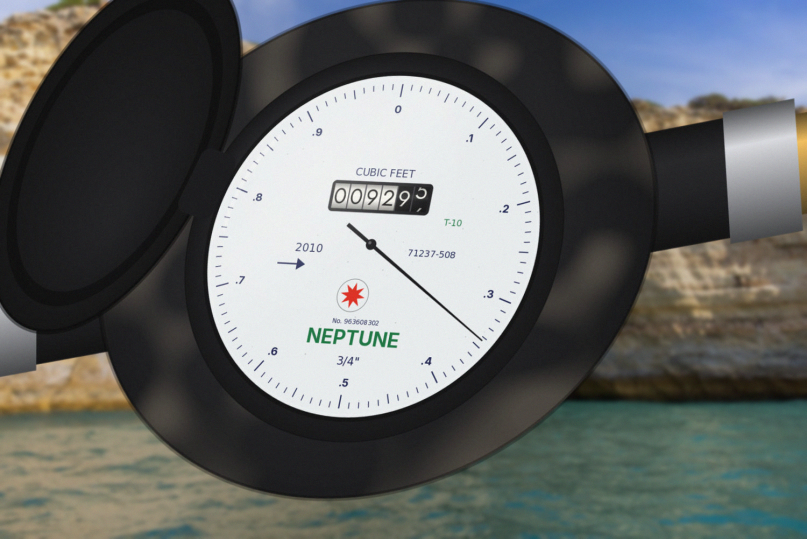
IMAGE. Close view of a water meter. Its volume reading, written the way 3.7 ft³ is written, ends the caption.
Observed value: 9295.34 ft³
